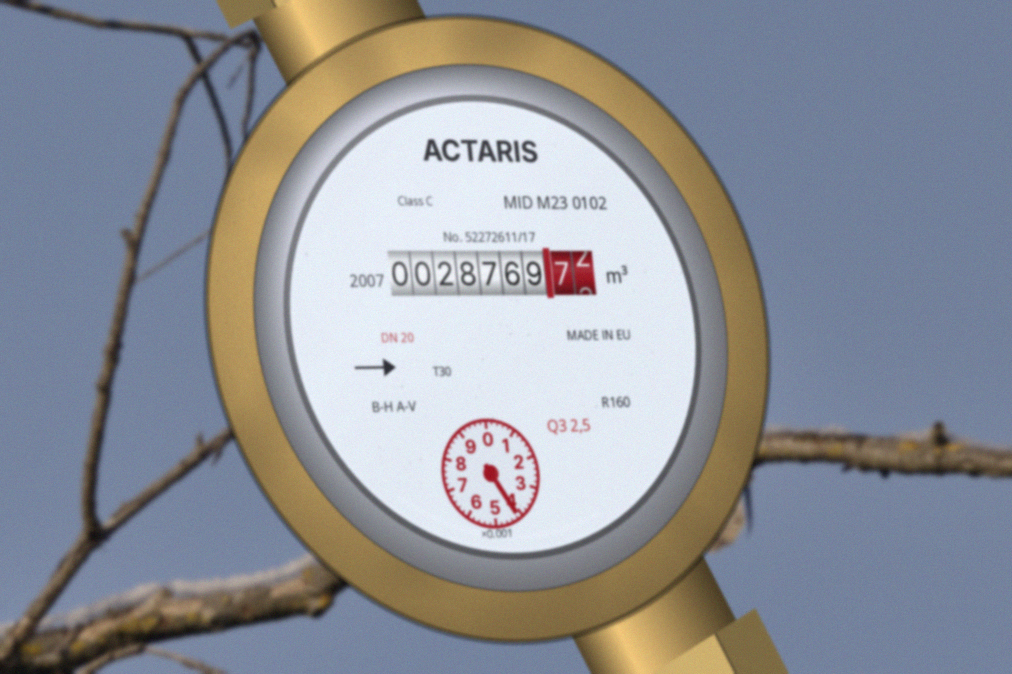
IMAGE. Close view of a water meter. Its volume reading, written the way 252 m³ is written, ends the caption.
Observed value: 28769.724 m³
